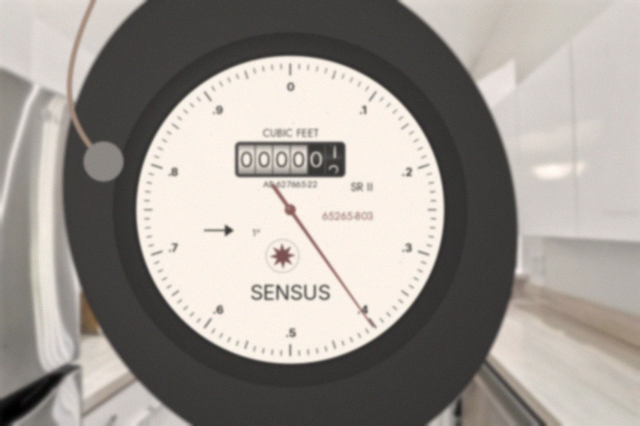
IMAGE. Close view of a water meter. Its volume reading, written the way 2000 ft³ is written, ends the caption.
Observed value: 1.40 ft³
